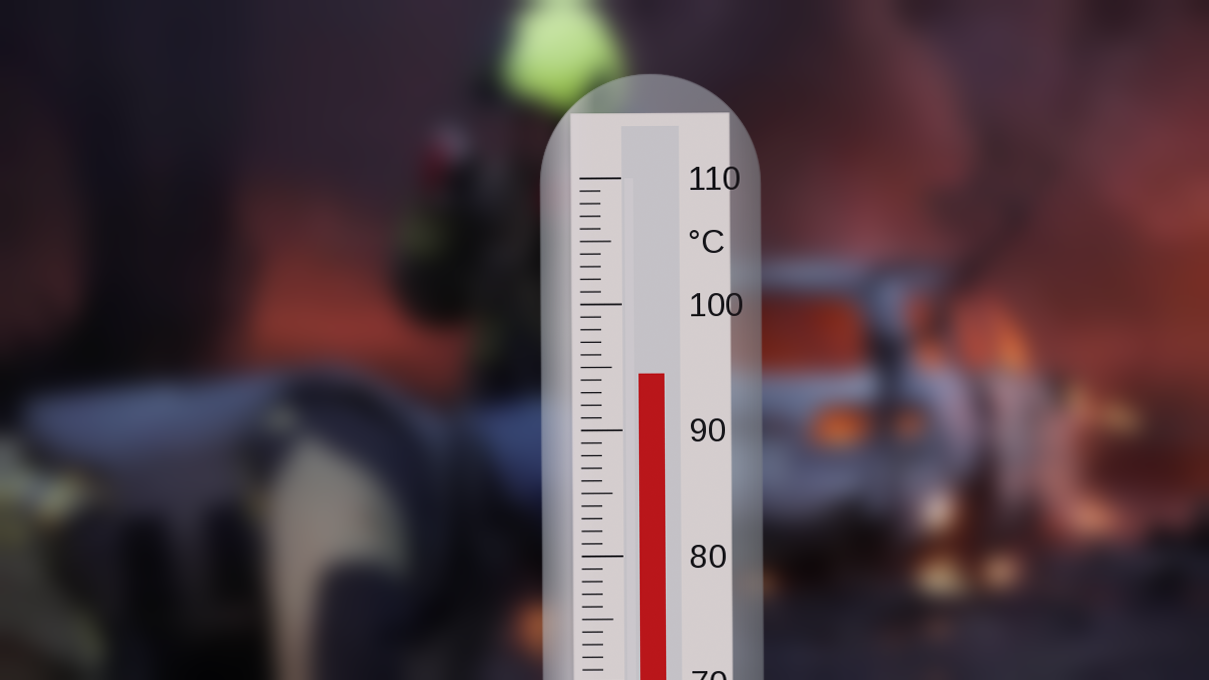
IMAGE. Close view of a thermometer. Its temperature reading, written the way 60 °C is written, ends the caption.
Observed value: 94.5 °C
